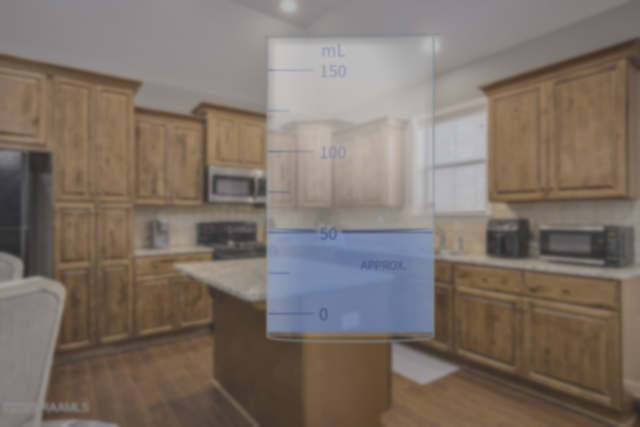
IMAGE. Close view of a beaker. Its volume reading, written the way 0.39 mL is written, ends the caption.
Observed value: 50 mL
